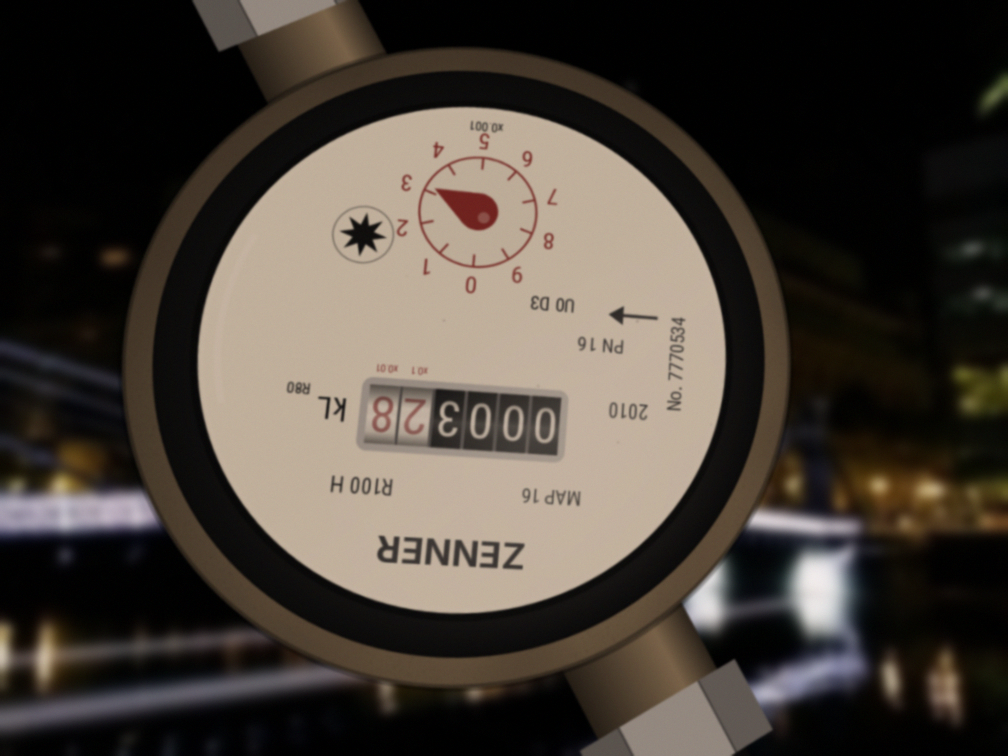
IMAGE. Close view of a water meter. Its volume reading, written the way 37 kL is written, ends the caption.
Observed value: 3.283 kL
